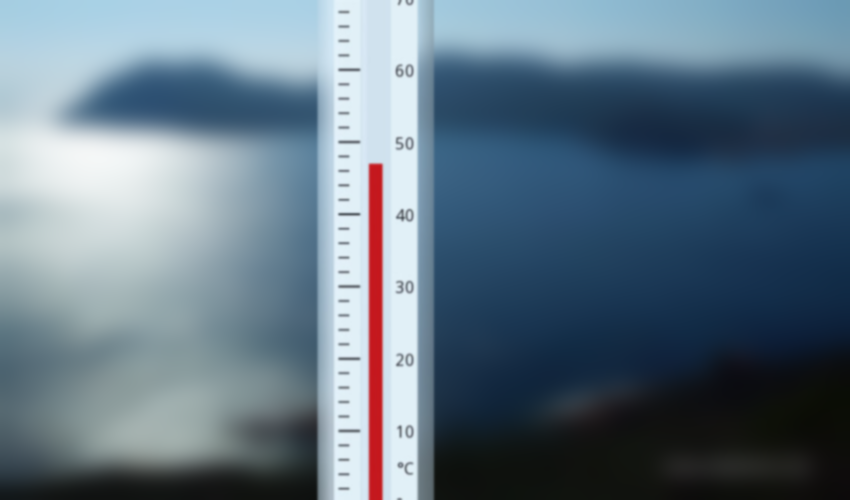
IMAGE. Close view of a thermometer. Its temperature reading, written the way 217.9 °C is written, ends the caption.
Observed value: 47 °C
